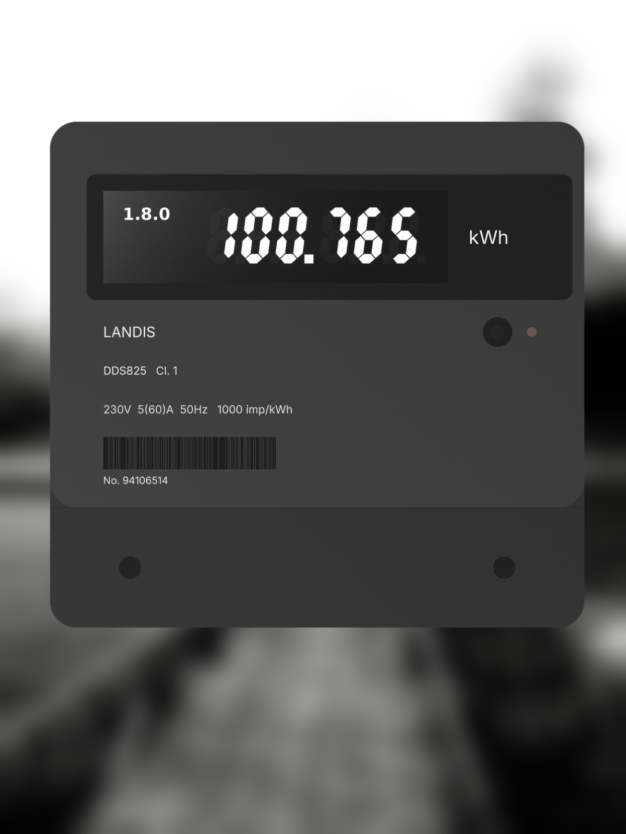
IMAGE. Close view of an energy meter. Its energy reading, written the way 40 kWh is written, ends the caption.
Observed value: 100.765 kWh
